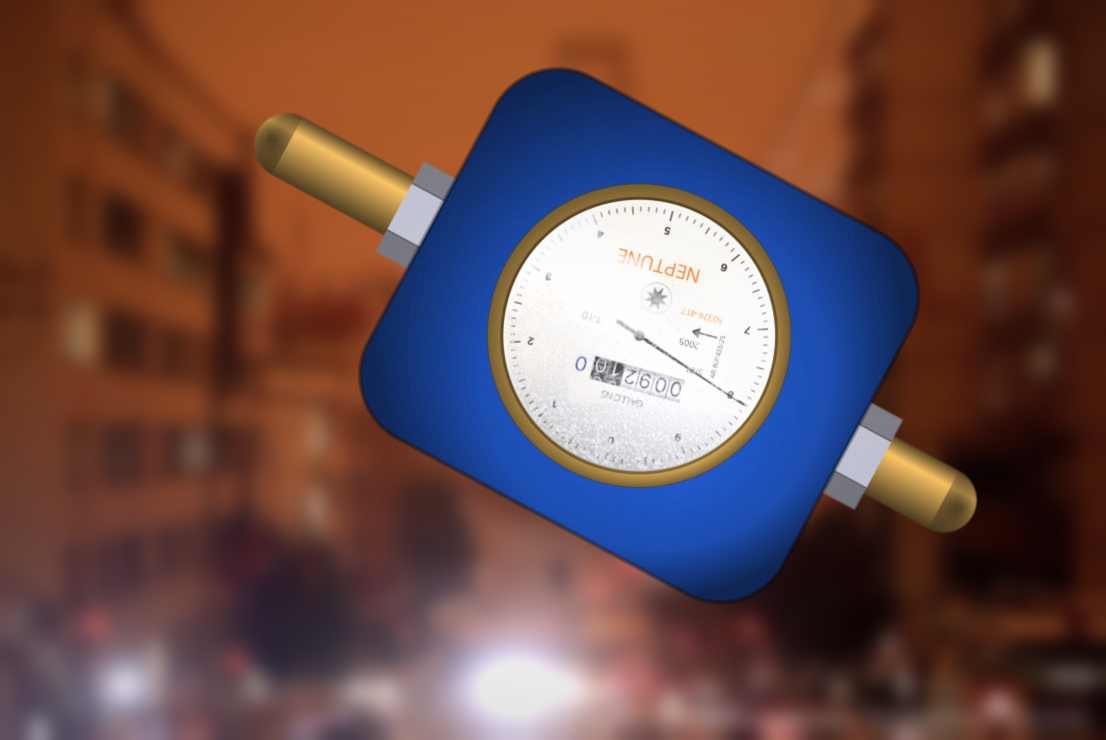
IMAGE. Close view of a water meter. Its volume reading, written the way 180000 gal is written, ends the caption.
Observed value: 92098.0 gal
